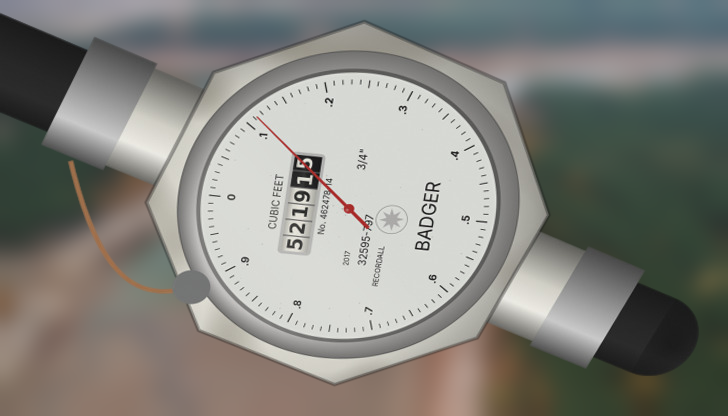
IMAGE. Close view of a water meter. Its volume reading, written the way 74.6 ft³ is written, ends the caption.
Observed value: 521915.11 ft³
